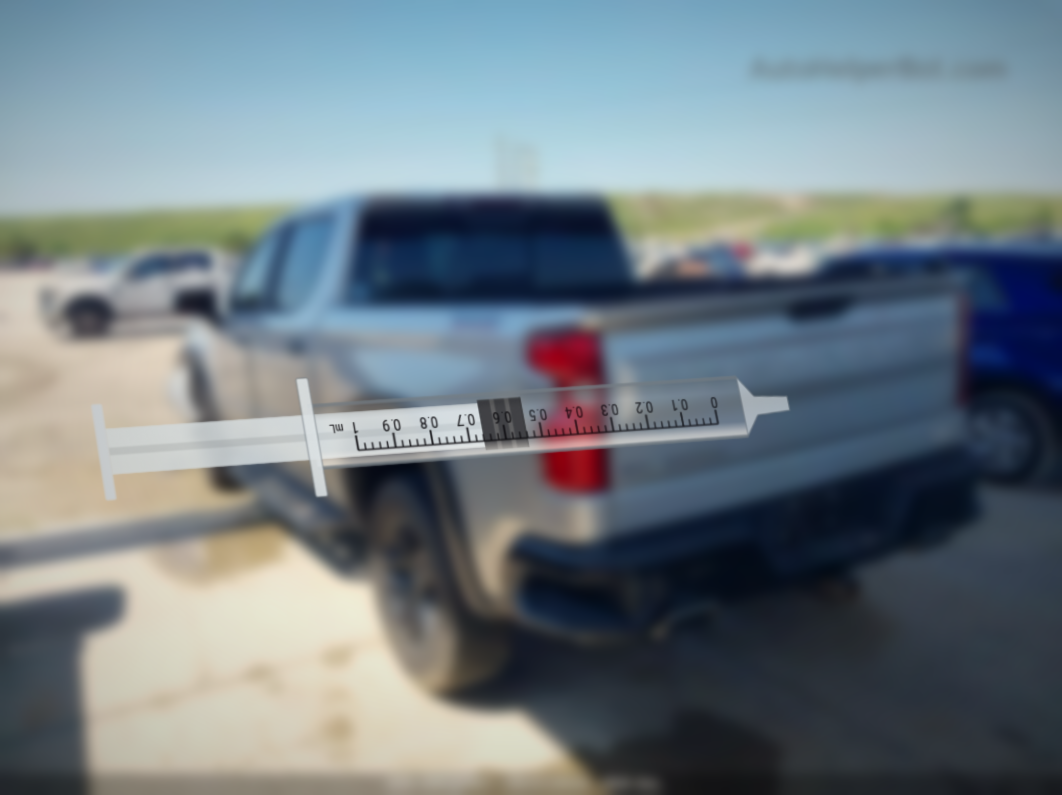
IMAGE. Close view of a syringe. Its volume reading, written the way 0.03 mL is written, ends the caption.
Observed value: 0.54 mL
